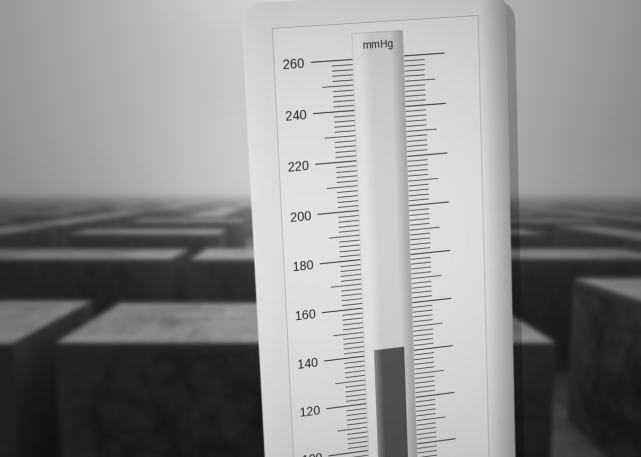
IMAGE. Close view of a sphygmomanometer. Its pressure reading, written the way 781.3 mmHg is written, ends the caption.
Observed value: 142 mmHg
